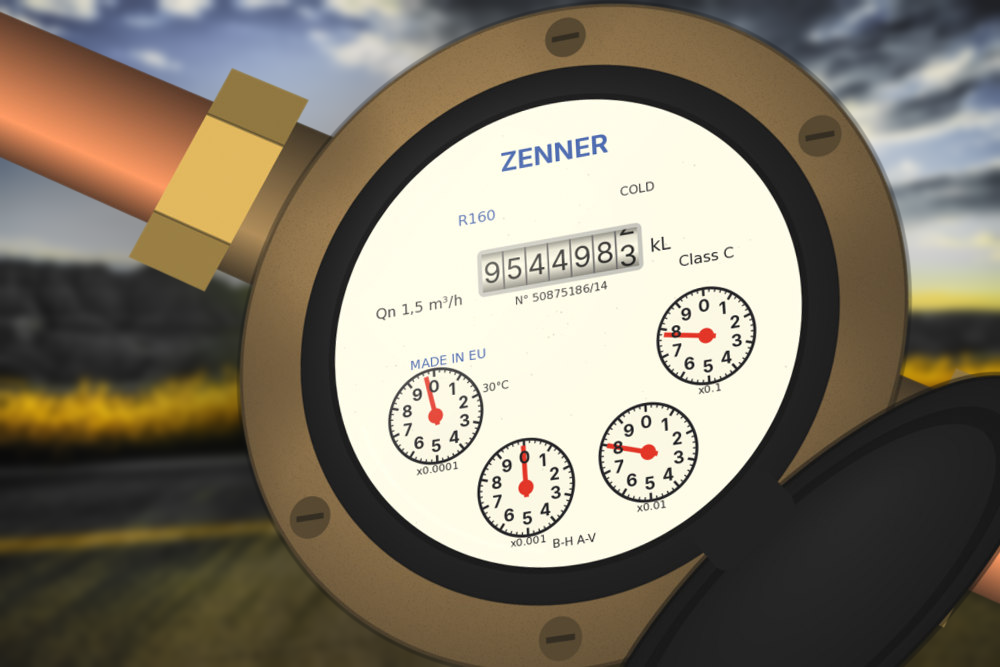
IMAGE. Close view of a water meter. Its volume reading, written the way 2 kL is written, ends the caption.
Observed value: 9544982.7799 kL
